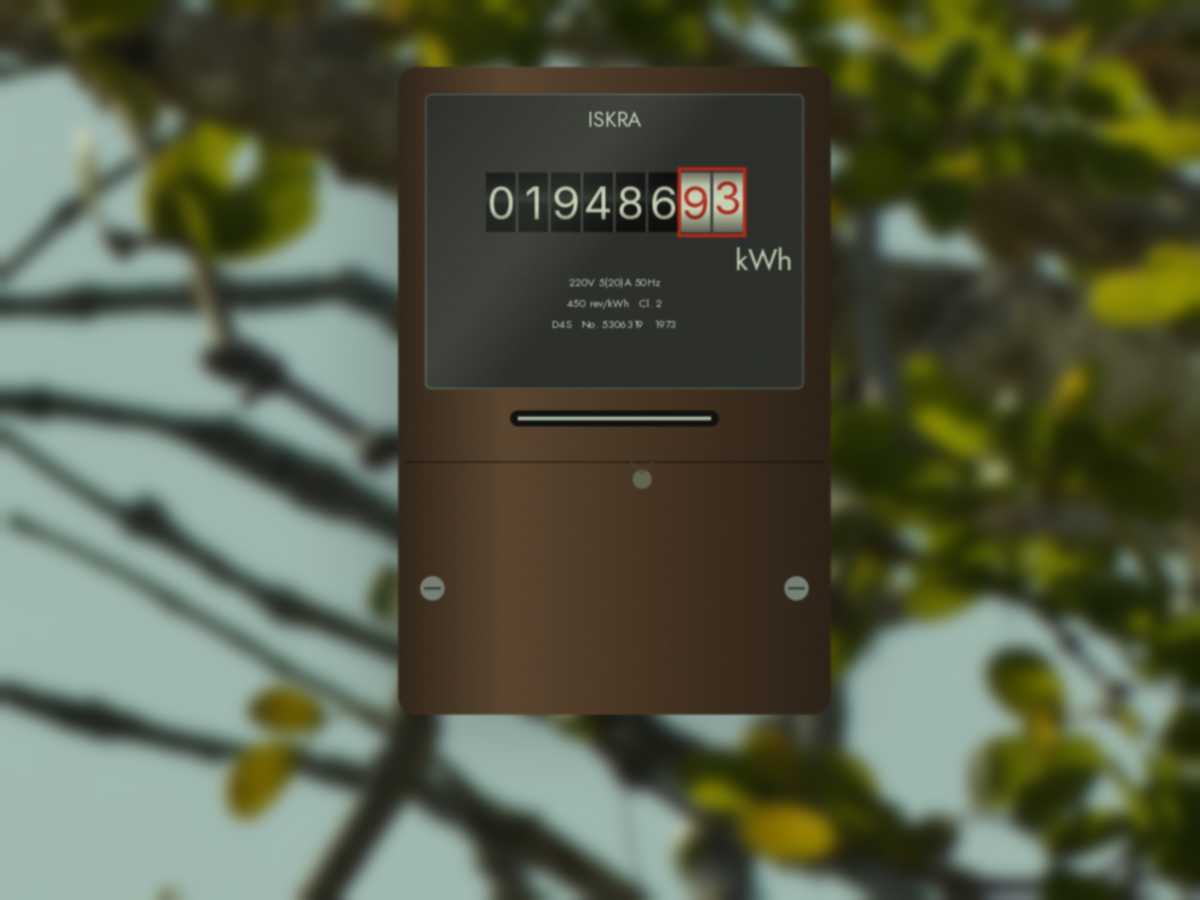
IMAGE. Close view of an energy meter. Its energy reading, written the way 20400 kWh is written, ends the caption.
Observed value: 19486.93 kWh
